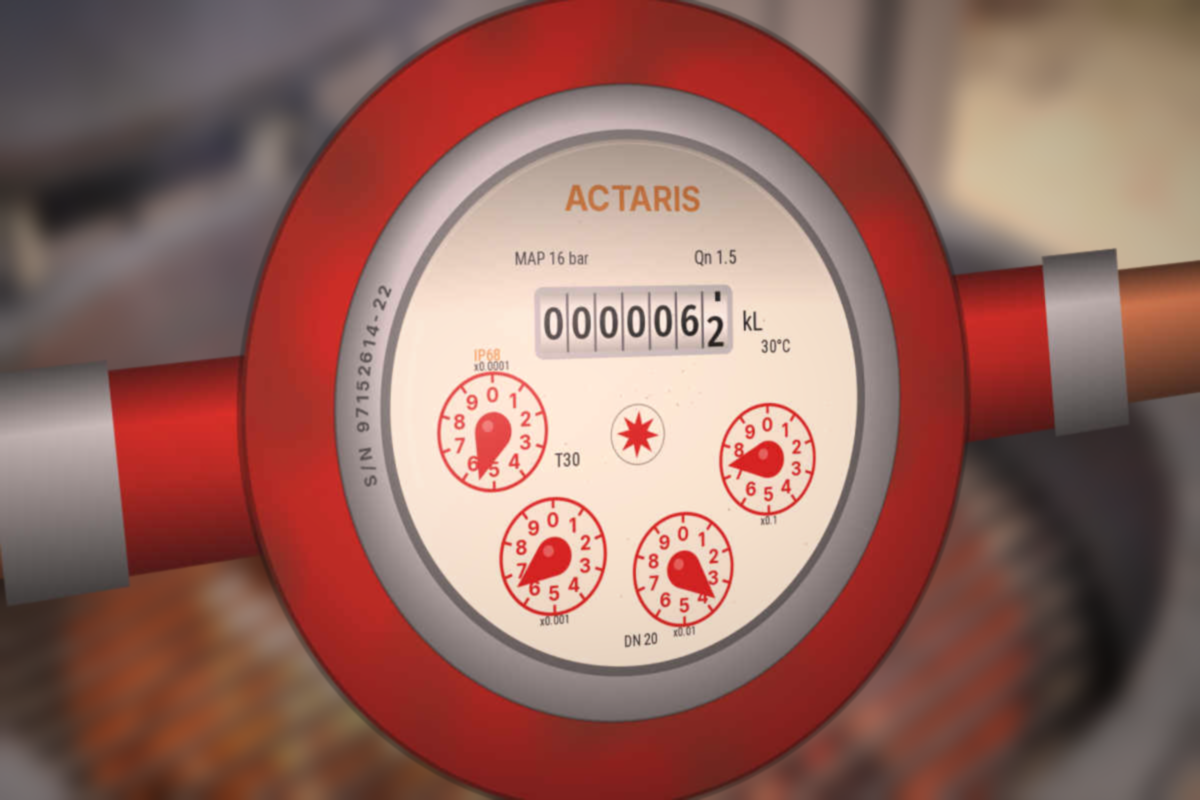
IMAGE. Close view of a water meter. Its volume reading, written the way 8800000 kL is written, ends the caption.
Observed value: 61.7365 kL
